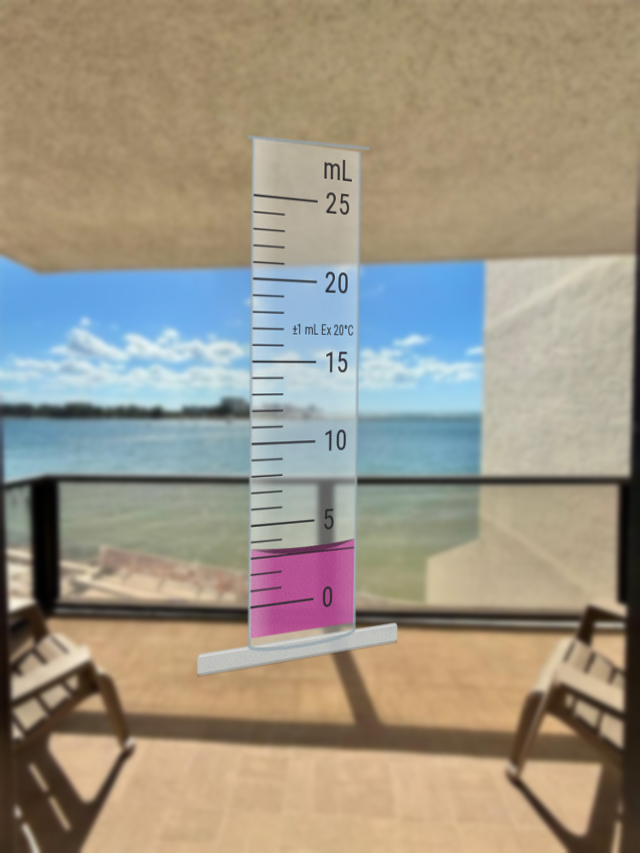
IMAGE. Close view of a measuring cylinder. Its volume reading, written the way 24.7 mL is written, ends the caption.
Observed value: 3 mL
